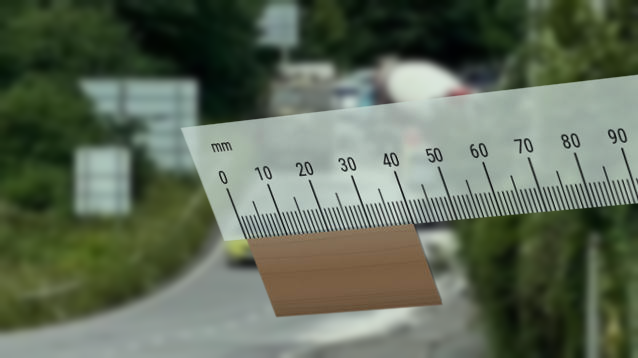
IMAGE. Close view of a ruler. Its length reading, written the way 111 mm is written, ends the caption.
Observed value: 40 mm
